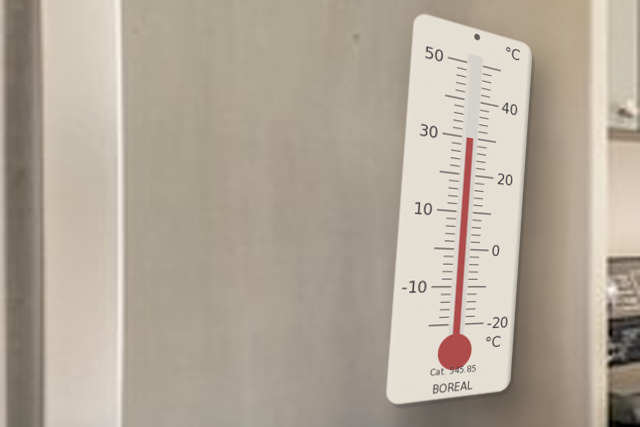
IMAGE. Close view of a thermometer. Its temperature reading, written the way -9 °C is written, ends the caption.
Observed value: 30 °C
